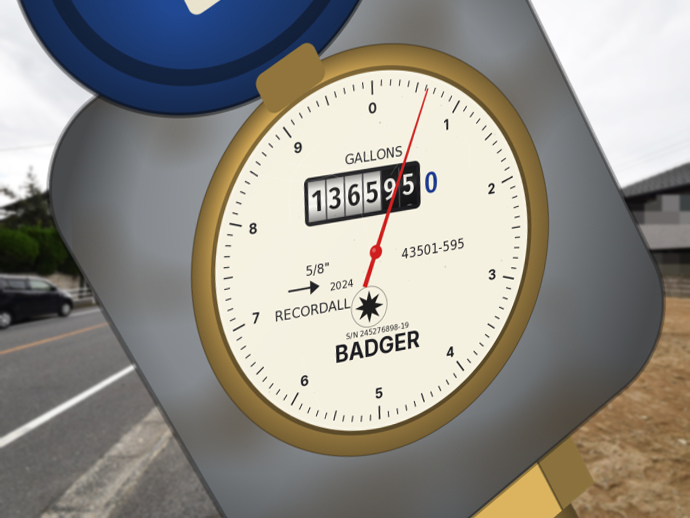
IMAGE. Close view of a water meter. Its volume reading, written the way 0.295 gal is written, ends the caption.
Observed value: 1365950.6 gal
